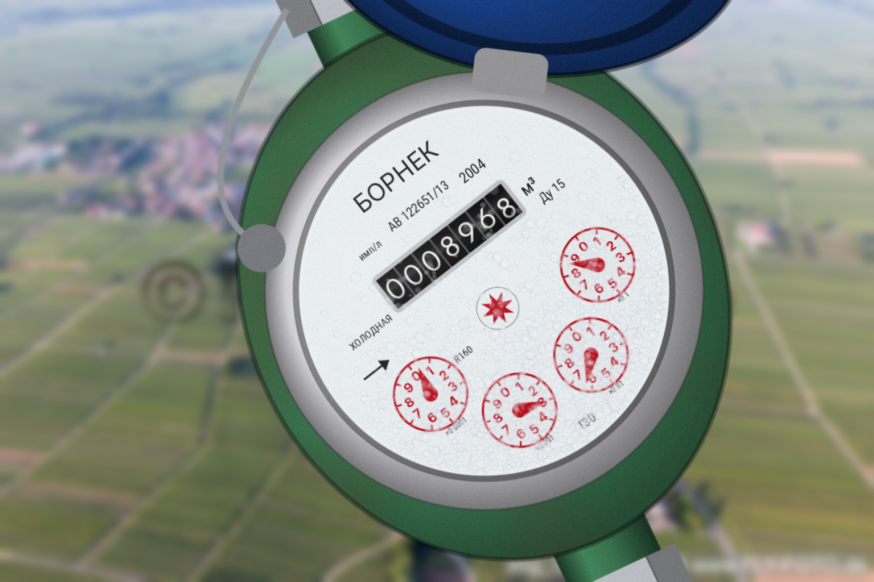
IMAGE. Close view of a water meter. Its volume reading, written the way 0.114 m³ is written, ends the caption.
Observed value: 8967.8630 m³
